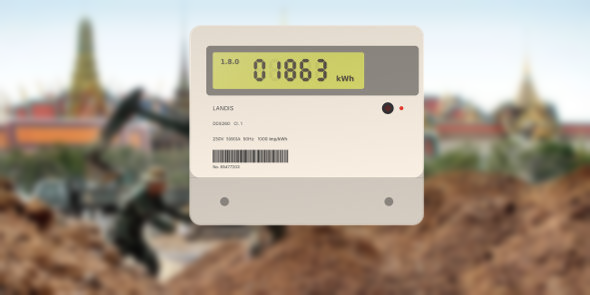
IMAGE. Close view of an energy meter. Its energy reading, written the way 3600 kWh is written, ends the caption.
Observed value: 1863 kWh
